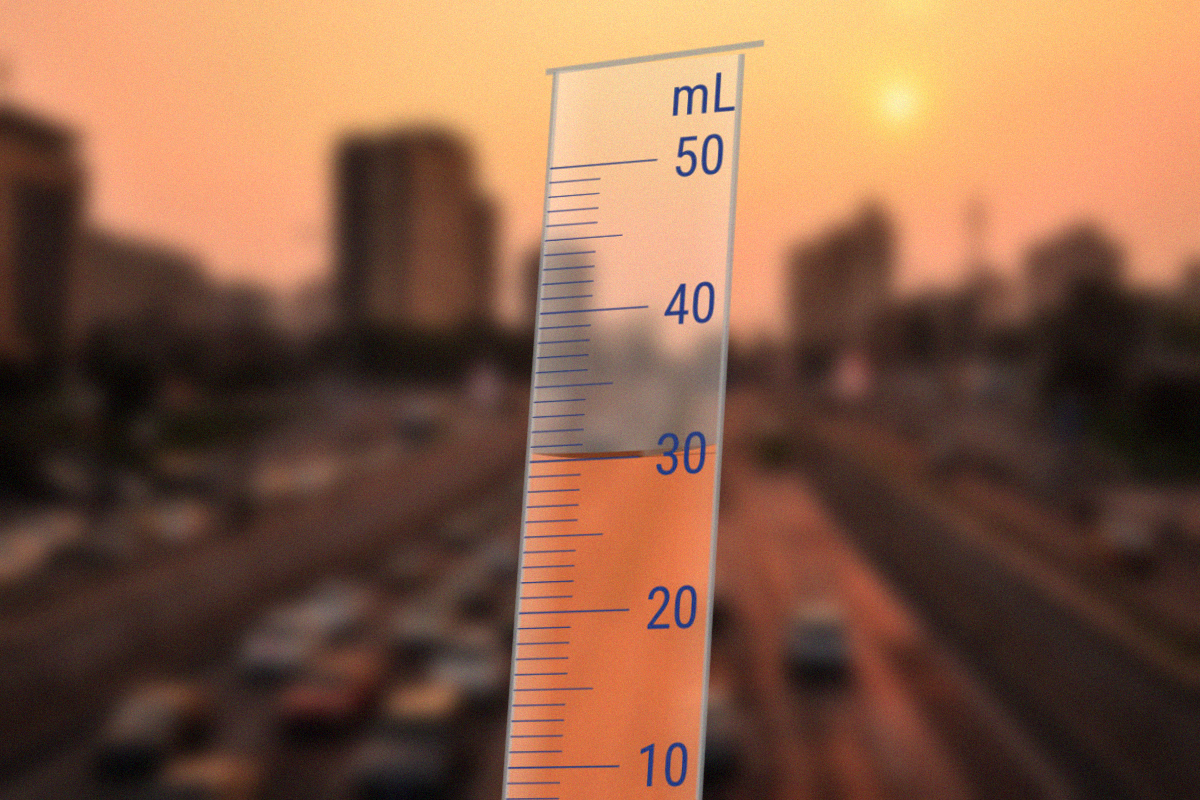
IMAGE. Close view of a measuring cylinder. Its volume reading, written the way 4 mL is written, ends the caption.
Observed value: 30 mL
